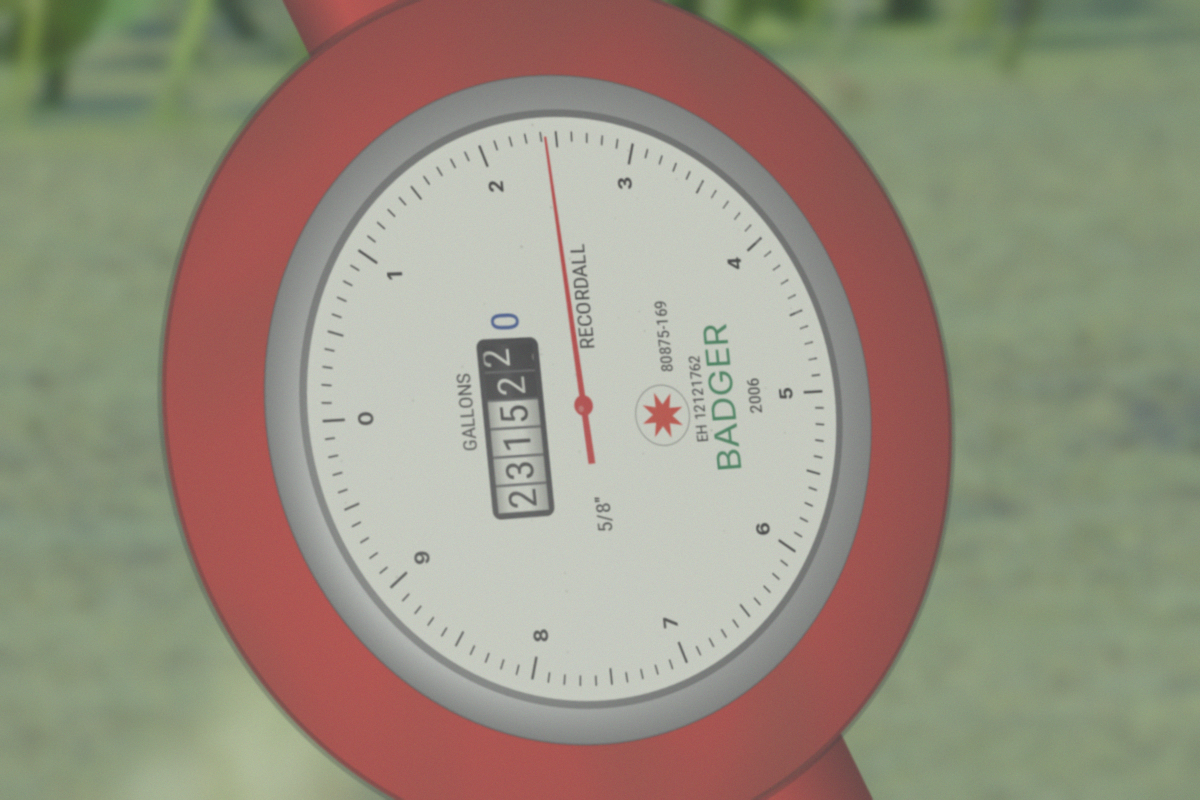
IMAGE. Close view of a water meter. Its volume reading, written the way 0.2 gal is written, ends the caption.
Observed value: 2315222.4 gal
